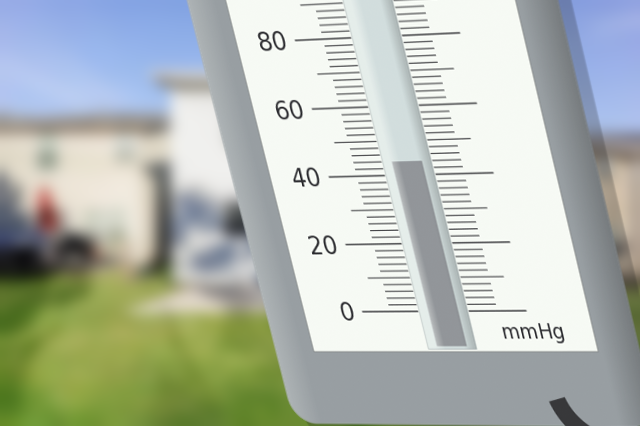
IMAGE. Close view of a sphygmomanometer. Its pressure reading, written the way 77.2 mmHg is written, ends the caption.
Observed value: 44 mmHg
